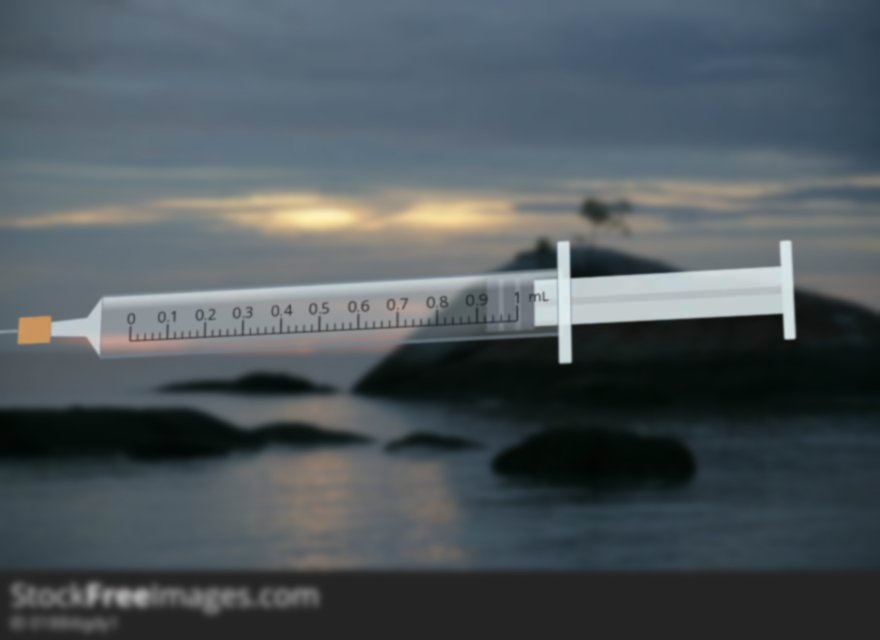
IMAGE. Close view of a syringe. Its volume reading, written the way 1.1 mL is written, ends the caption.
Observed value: 0.92 mL
